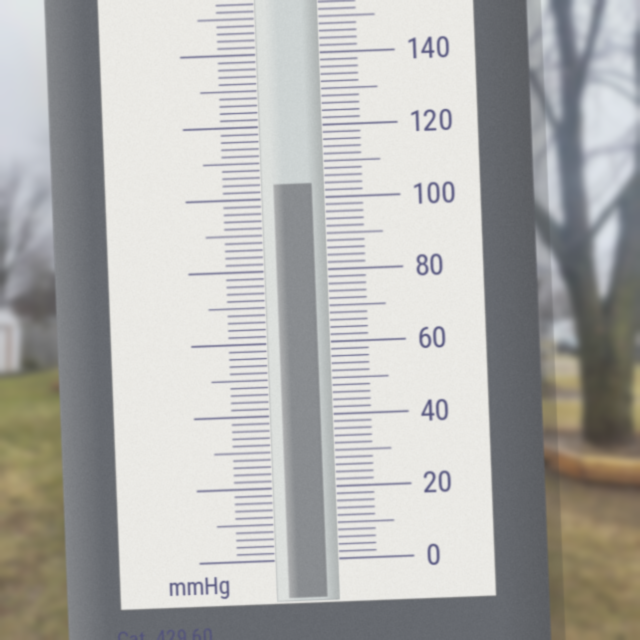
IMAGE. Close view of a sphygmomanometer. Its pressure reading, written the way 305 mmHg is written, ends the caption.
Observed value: 104 mmHg
